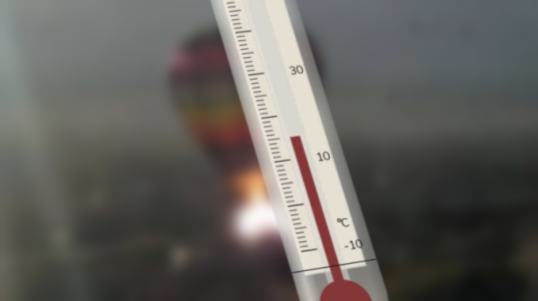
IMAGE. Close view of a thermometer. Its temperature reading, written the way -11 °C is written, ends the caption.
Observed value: 15 °C
